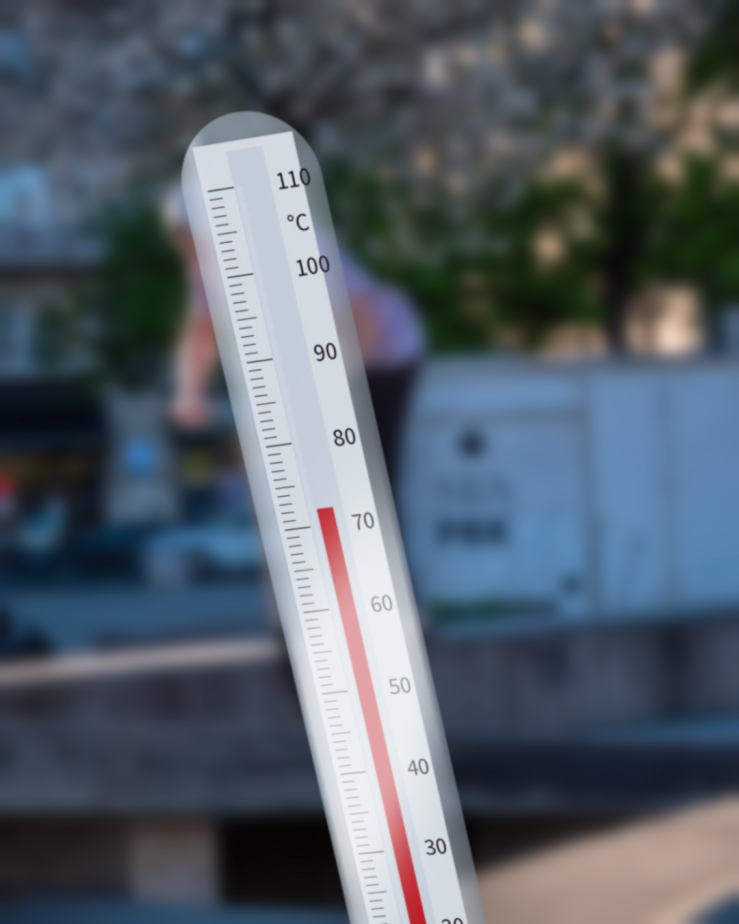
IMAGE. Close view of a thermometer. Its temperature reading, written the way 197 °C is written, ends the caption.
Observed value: 72 °C
